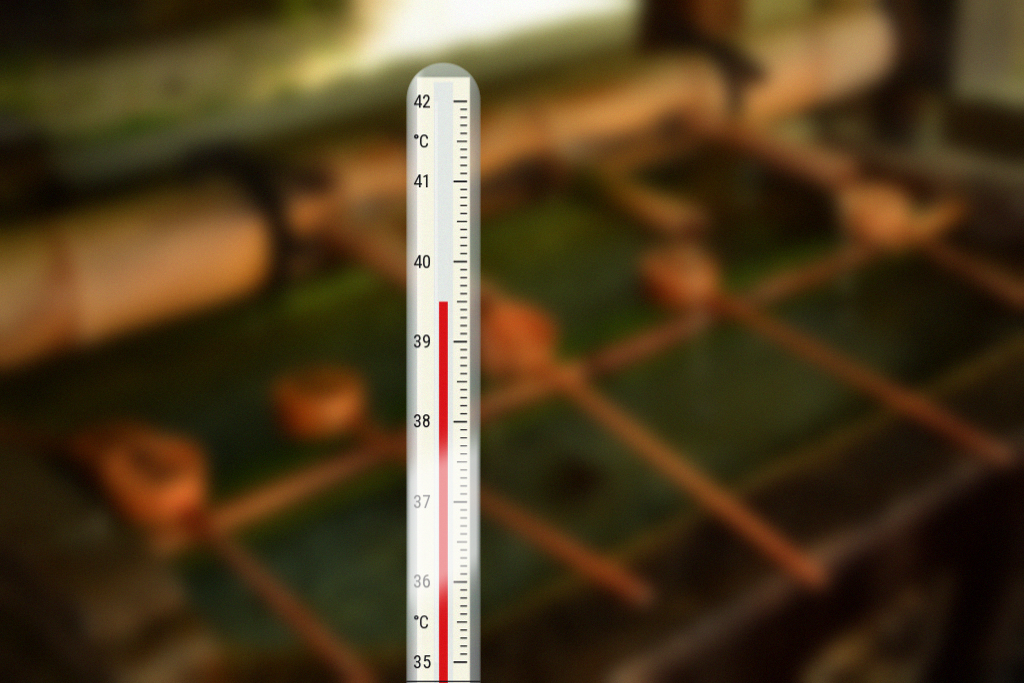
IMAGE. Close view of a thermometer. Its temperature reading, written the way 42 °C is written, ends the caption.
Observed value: 39.5 °C
